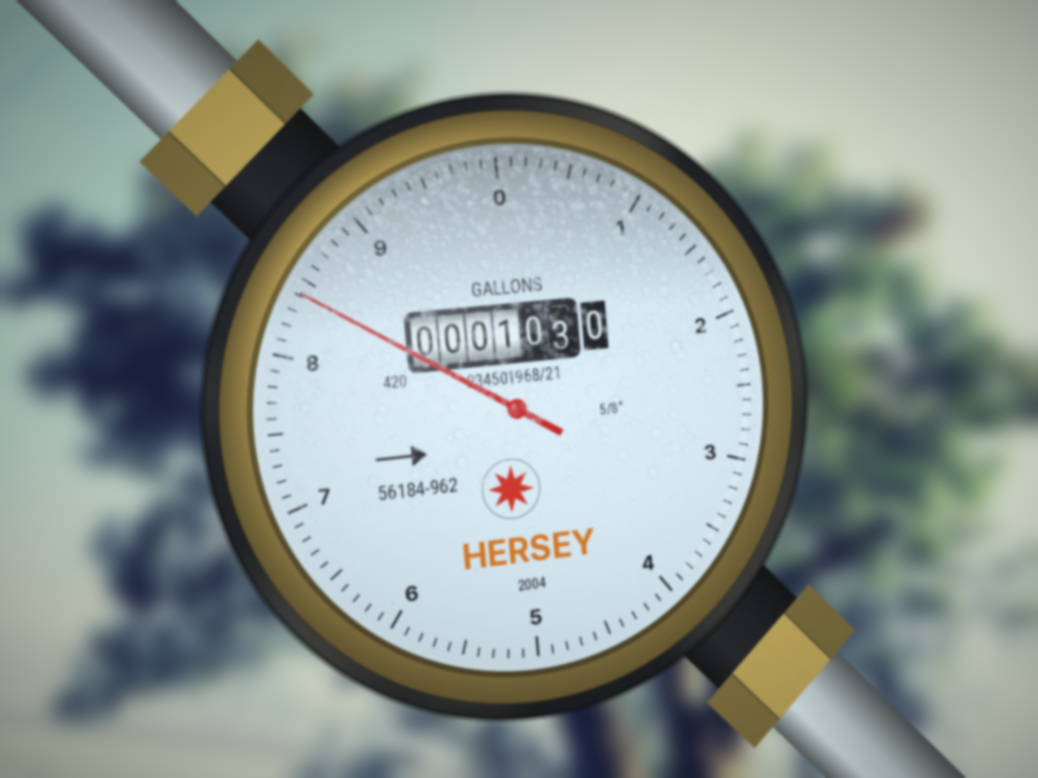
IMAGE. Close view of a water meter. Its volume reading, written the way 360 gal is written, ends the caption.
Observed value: 1028.4 gal
